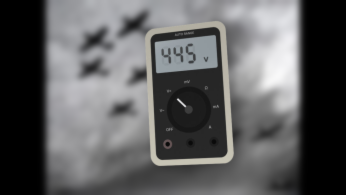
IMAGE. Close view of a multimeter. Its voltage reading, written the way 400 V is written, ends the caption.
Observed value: 445 V
